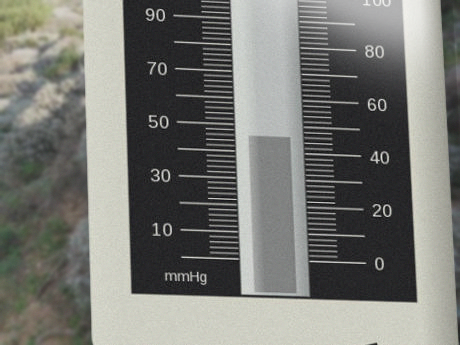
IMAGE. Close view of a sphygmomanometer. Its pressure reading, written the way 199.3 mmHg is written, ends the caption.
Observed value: 46 mmHg
